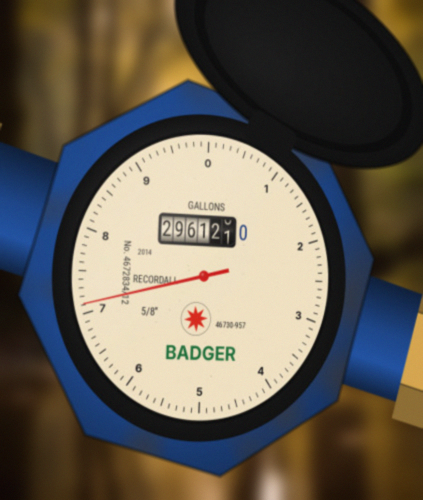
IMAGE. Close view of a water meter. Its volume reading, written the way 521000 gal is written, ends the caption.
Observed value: 2961207.1 gal
